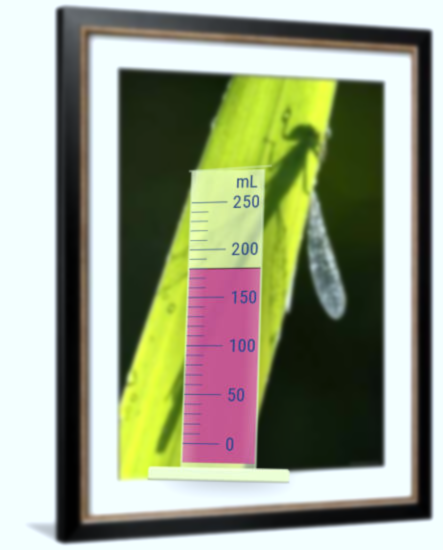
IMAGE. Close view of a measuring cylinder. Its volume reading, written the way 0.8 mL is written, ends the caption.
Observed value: 180 mL
